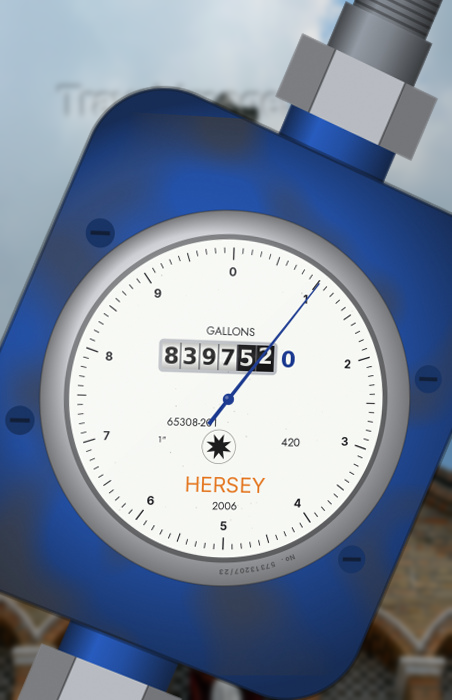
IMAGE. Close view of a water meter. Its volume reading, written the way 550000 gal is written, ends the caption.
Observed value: 8397521.0 gal
